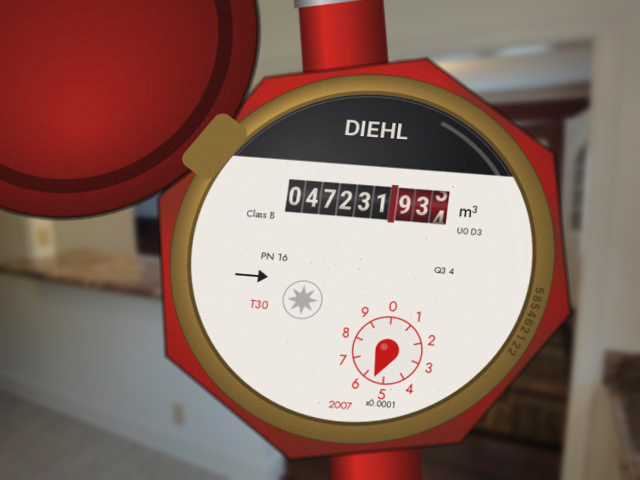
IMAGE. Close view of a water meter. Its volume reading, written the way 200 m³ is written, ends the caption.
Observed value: 47231.9335 m³
